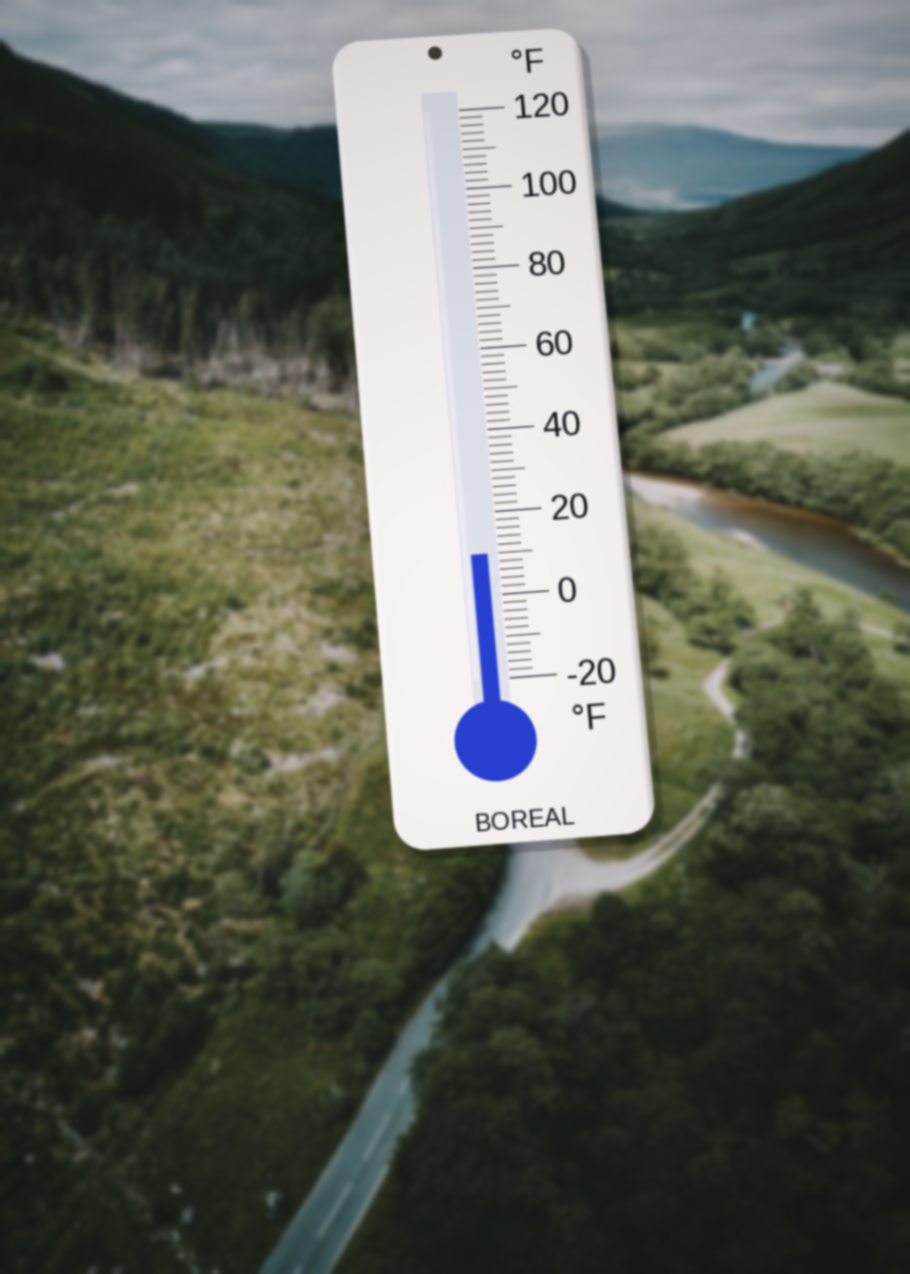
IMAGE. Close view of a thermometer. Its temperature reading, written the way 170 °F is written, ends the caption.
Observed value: 10 °F
